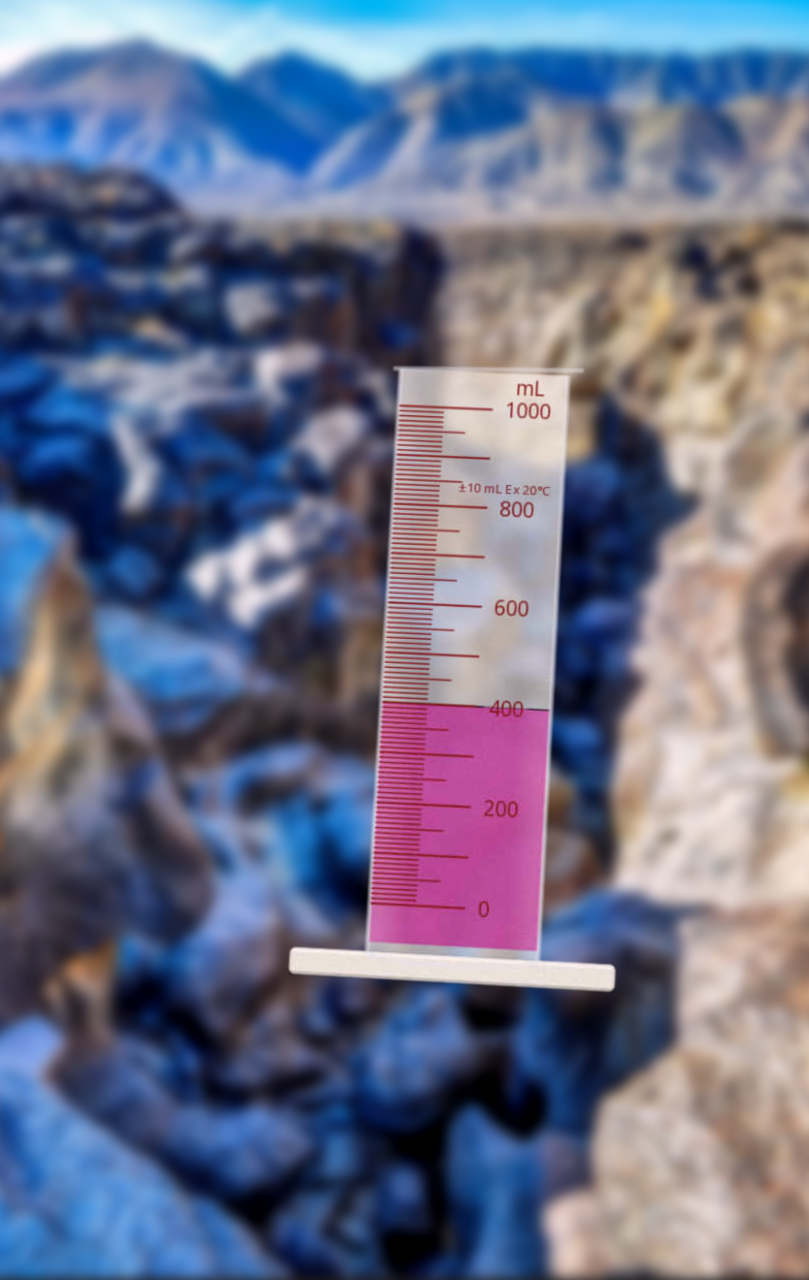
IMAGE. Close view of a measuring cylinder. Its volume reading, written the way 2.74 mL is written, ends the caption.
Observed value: 400 mL
